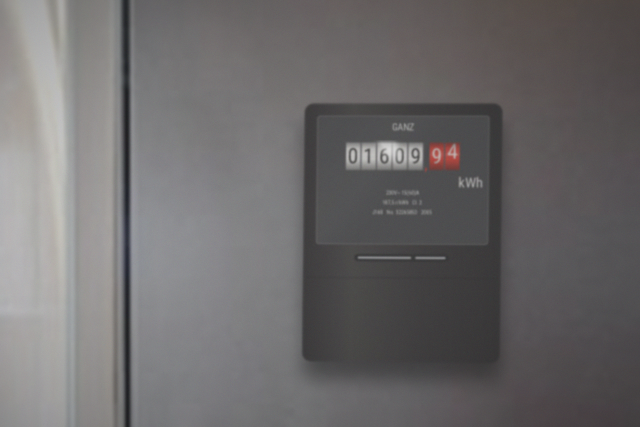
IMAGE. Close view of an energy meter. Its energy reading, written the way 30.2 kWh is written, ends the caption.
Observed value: 1609.94 kWh
